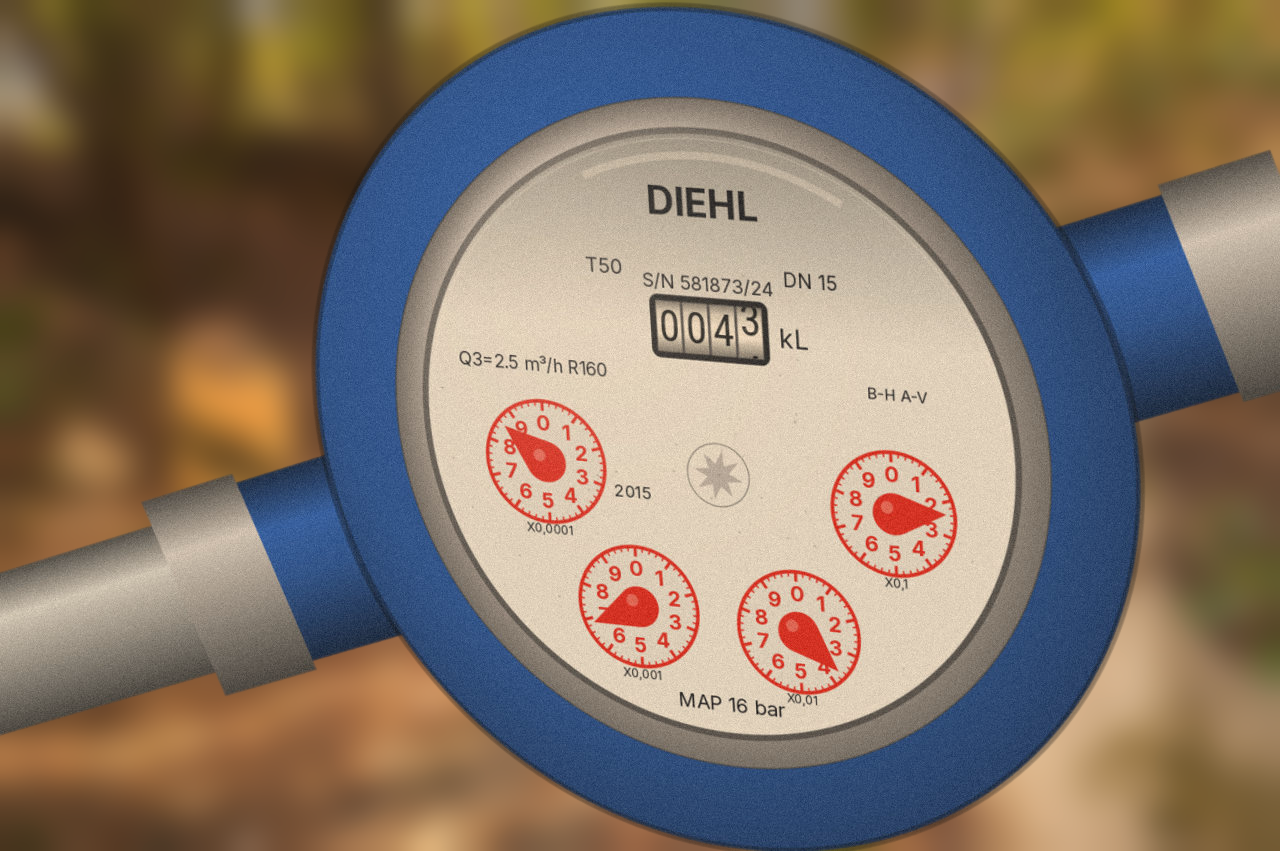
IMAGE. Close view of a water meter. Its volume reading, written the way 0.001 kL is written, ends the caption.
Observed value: 43.2368 kL
